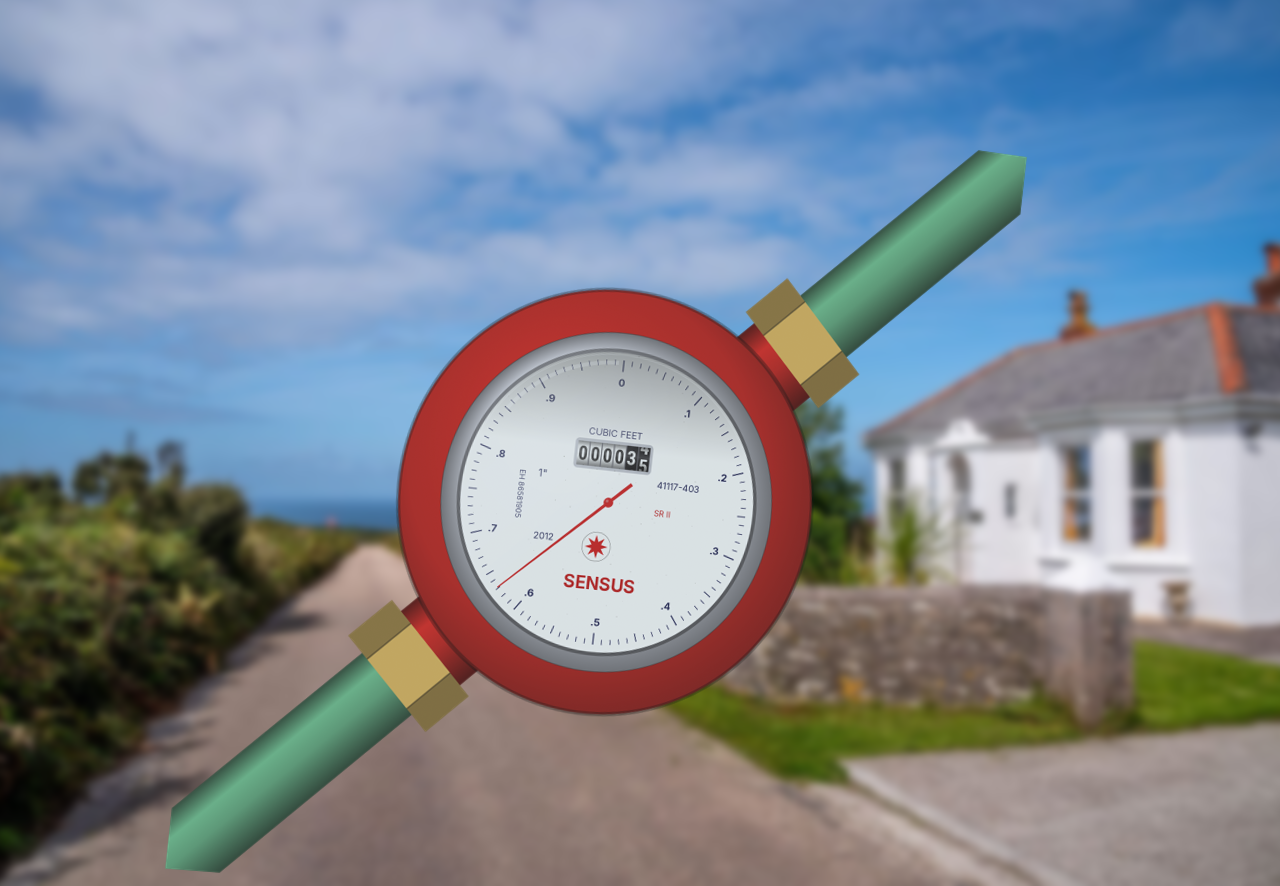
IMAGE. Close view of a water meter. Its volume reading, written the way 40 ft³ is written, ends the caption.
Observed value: 34.63 ft³
